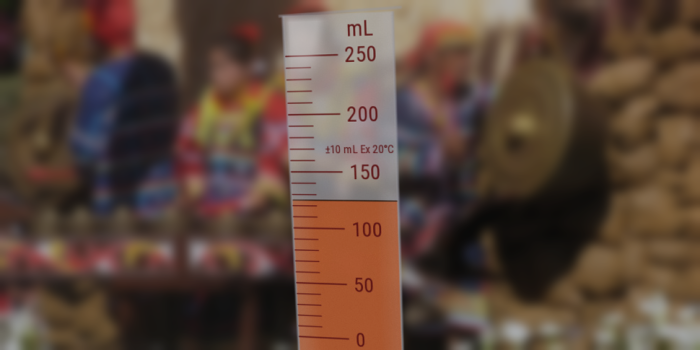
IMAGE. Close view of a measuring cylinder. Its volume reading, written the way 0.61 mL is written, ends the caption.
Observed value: 125 mL
